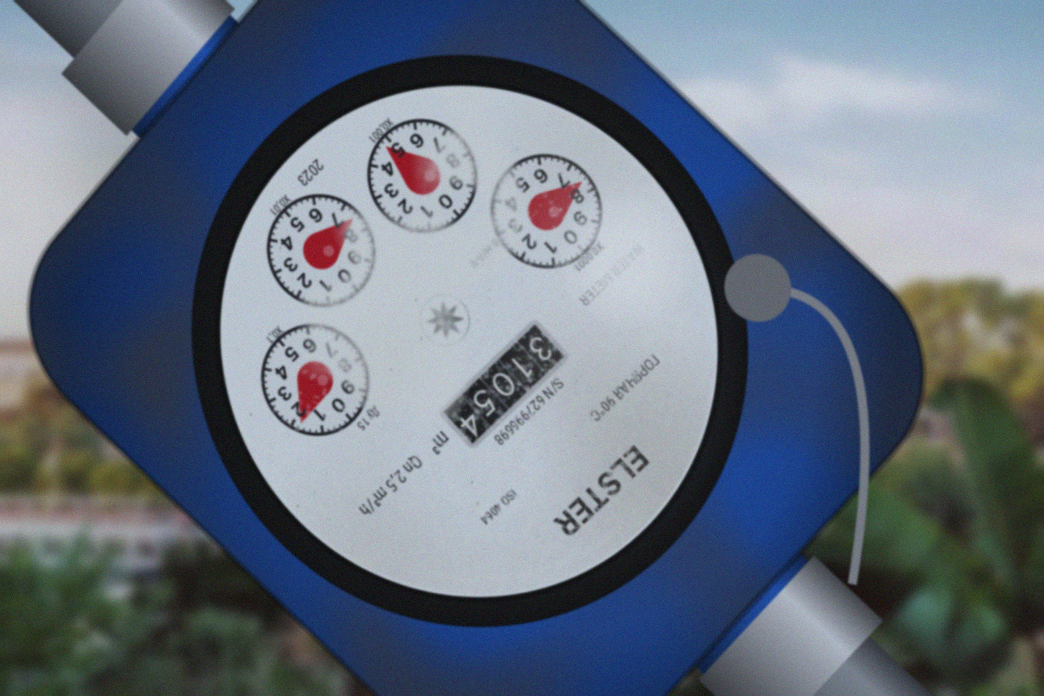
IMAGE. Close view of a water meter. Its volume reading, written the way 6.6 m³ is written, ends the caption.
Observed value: 31054.1747 m³
